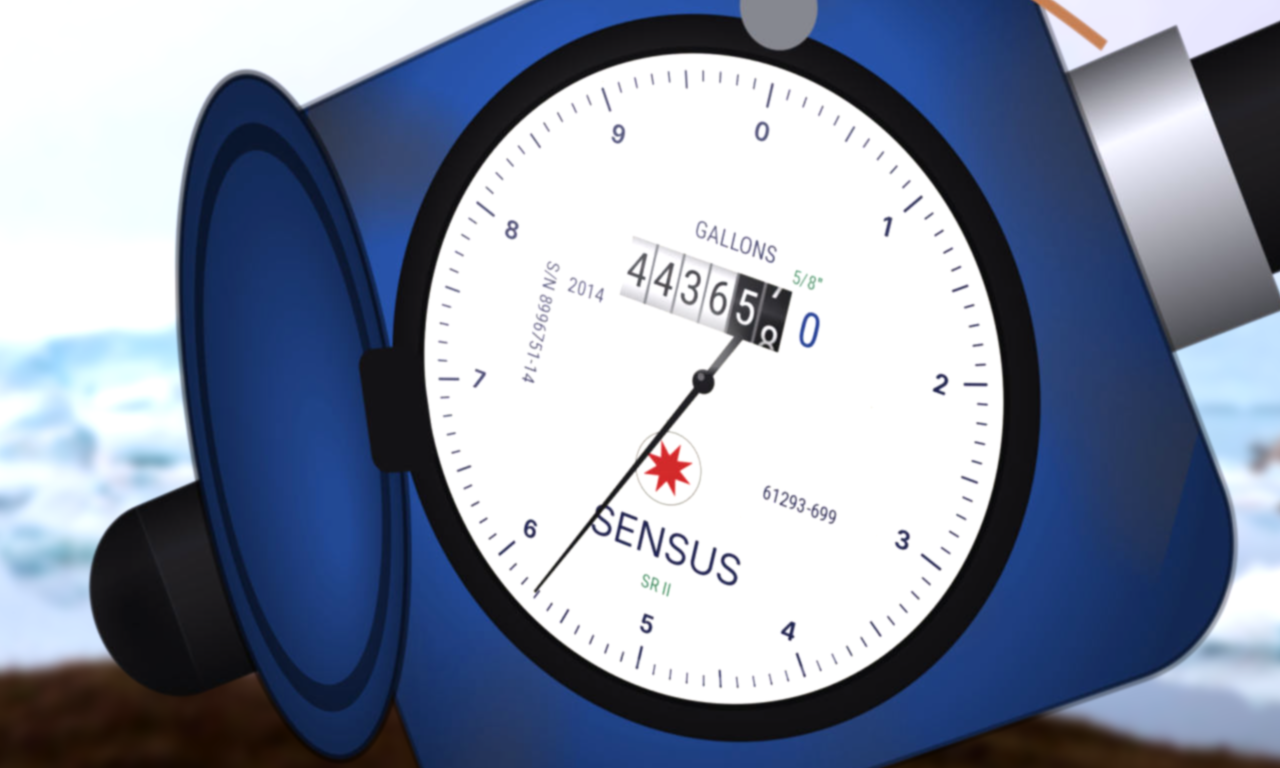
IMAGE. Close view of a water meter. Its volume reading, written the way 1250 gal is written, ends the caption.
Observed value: 4436575.7 gal
